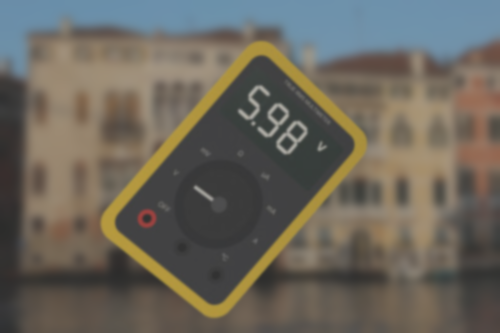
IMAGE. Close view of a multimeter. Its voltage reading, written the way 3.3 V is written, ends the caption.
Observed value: 5.98 V
